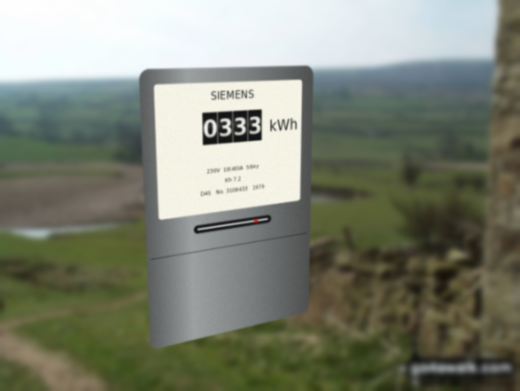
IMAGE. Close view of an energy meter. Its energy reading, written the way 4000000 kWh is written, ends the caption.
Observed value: 333 kWh
